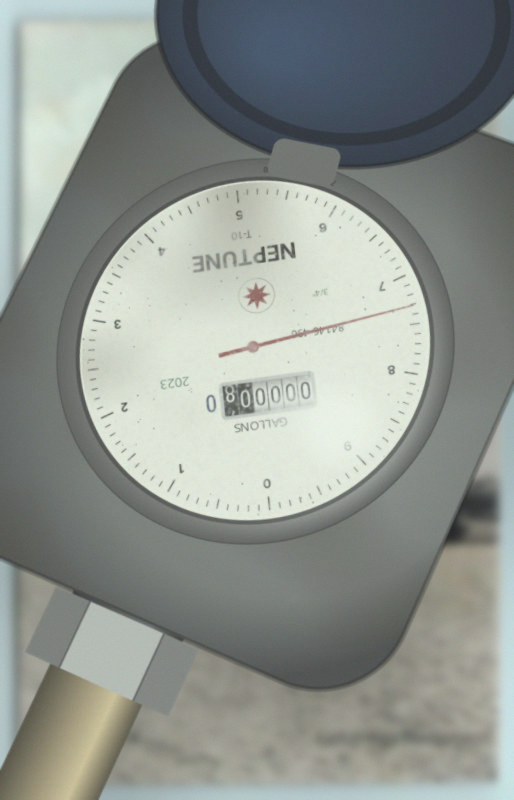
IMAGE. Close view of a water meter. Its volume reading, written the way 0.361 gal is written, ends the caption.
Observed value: 77.3 gal
